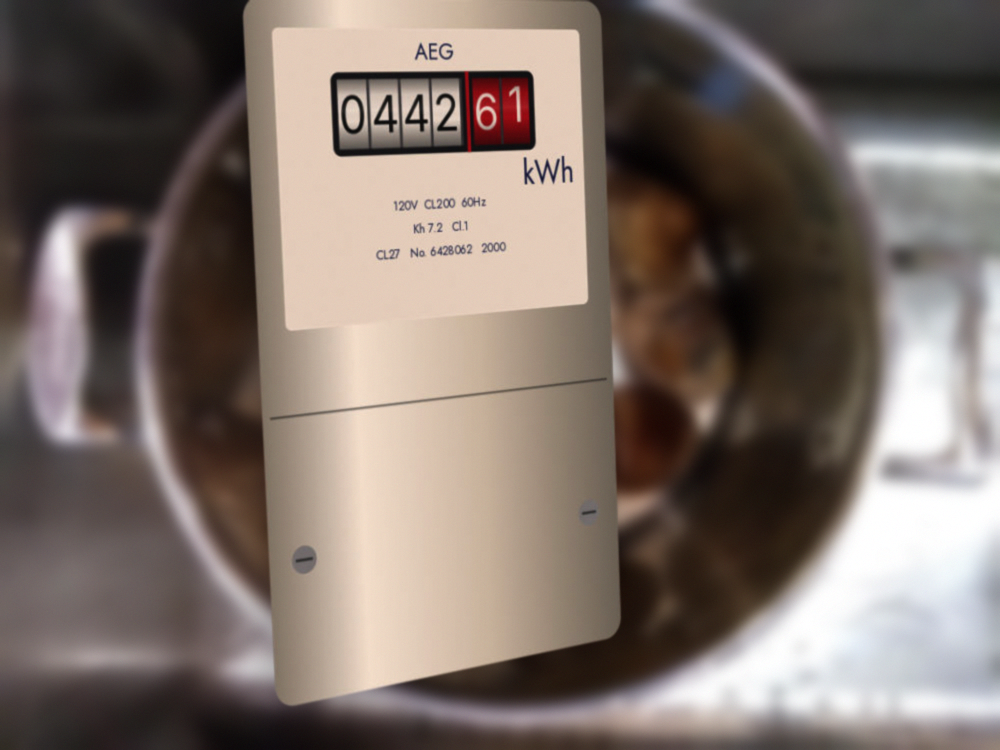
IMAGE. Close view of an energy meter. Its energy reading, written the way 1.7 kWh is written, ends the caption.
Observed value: 442.61 kWh
